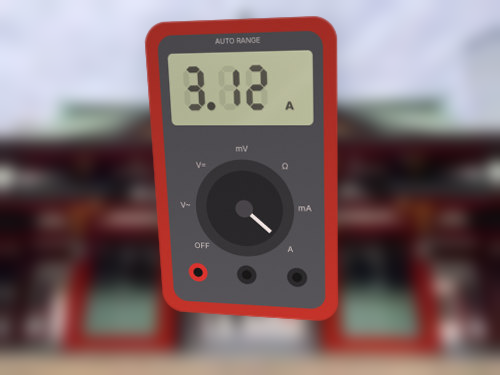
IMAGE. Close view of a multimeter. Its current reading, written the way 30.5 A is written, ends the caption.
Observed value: 3.12 A
